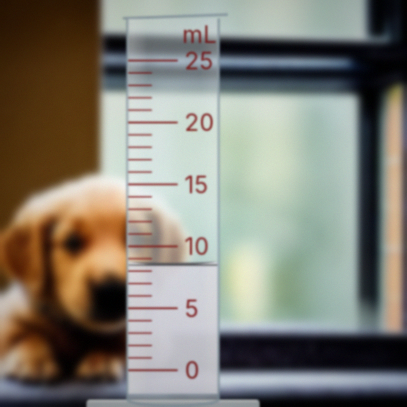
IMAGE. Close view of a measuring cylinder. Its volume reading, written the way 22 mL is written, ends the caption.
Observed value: 8.5 mL
